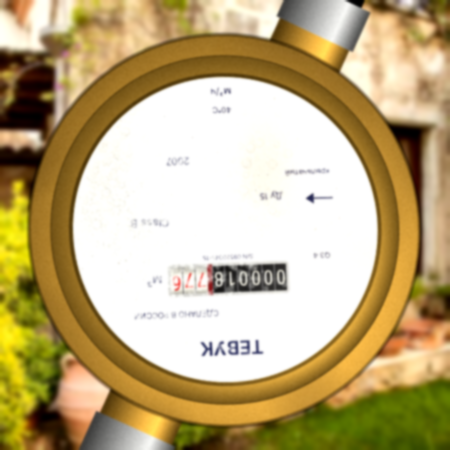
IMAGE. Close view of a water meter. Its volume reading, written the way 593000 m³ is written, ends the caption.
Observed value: 18.776 m³
